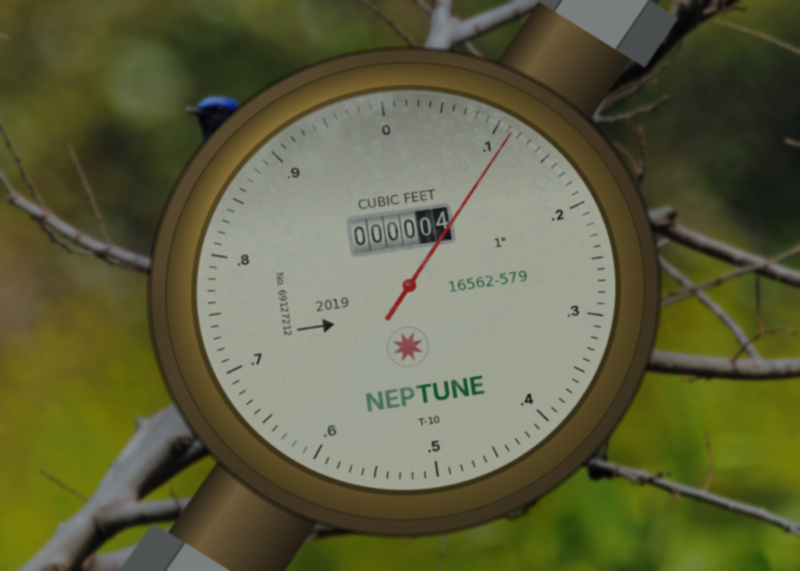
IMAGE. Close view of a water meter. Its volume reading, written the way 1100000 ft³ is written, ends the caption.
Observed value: 4.11 ft³
